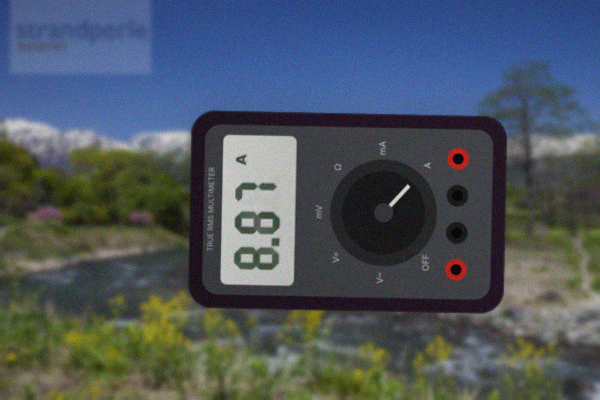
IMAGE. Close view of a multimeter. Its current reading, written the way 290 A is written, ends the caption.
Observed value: 8.87 A
